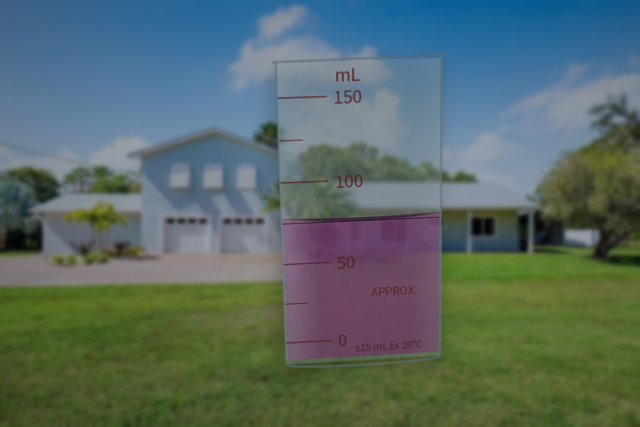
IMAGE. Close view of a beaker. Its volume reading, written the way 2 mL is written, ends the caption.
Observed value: 75 mL
